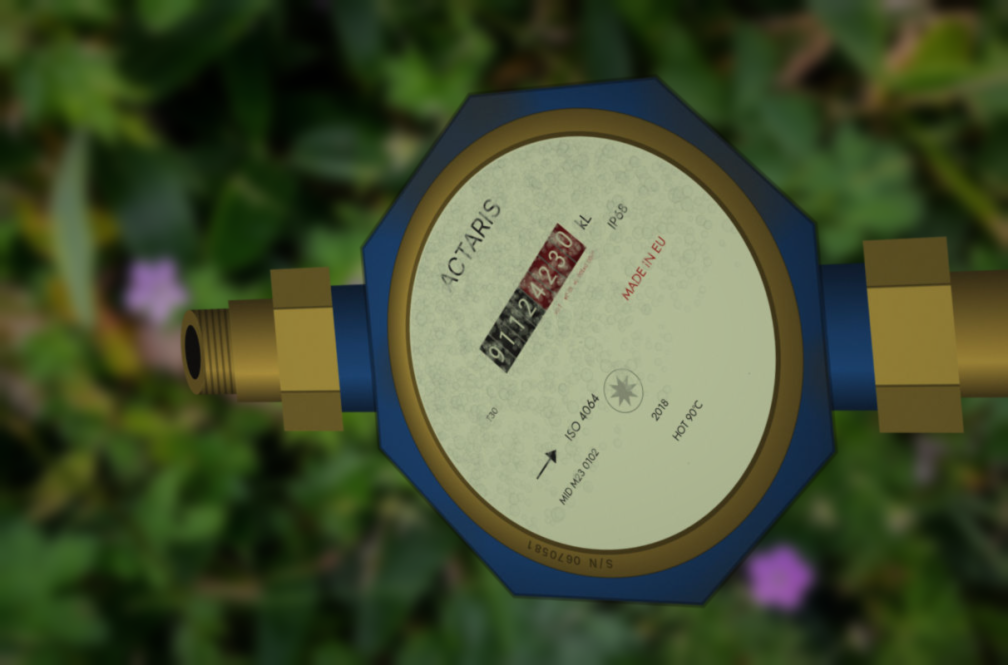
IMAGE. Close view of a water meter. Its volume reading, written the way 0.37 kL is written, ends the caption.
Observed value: 9112.4230 kL
